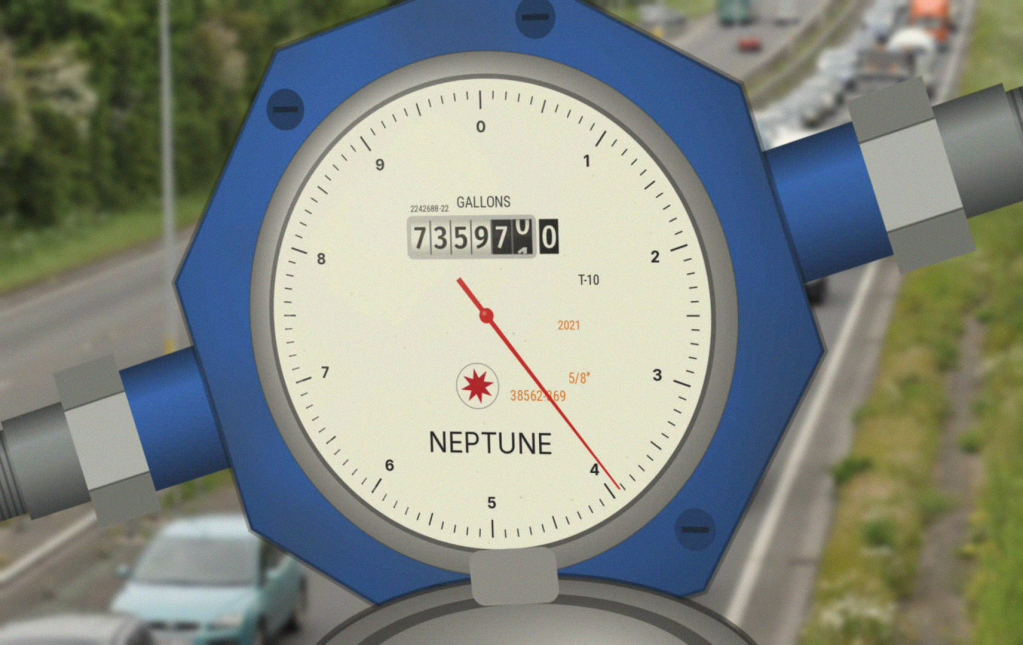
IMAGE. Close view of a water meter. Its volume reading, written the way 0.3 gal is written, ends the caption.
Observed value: 7359703.9 gal
